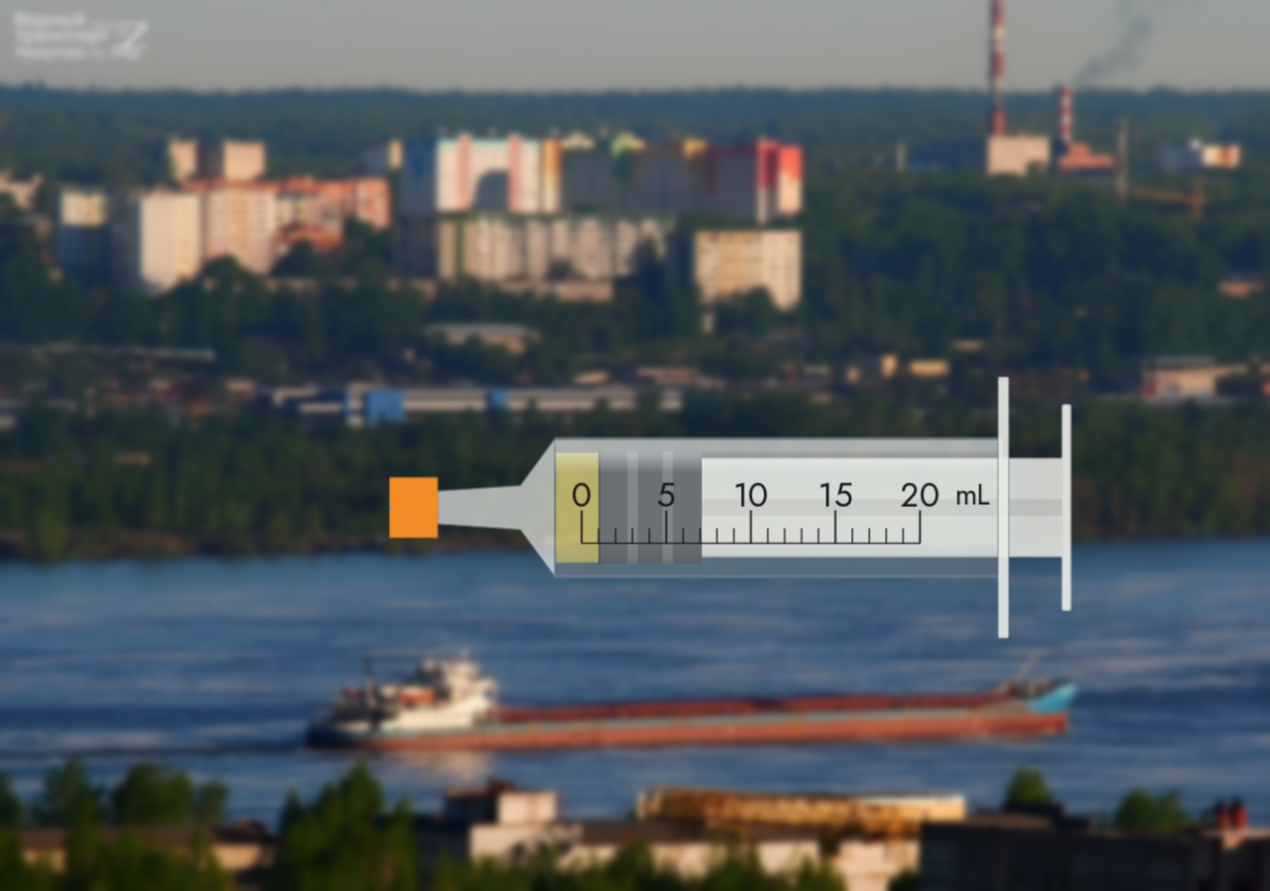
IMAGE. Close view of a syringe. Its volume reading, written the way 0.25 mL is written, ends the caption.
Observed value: 1 mL
